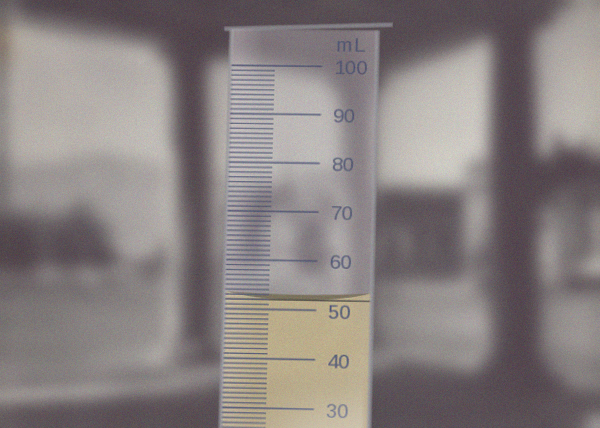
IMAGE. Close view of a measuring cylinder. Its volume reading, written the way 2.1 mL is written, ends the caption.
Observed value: 52 mL
